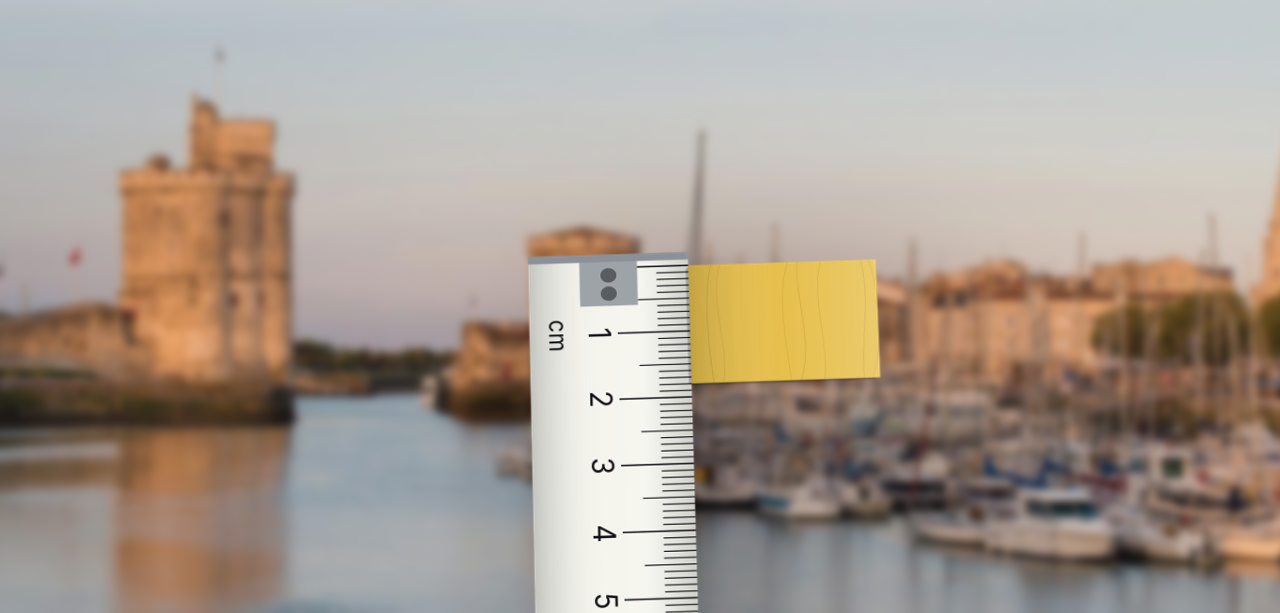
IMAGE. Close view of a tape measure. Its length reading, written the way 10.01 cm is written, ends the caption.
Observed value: 1.8 cm
